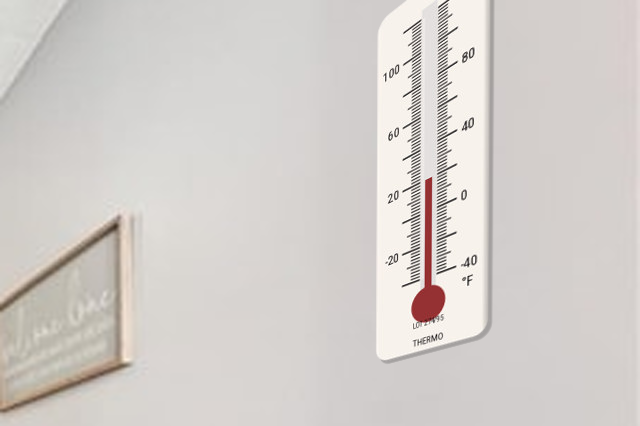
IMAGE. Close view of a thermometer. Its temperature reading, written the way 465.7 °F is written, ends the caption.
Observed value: 20 °F
